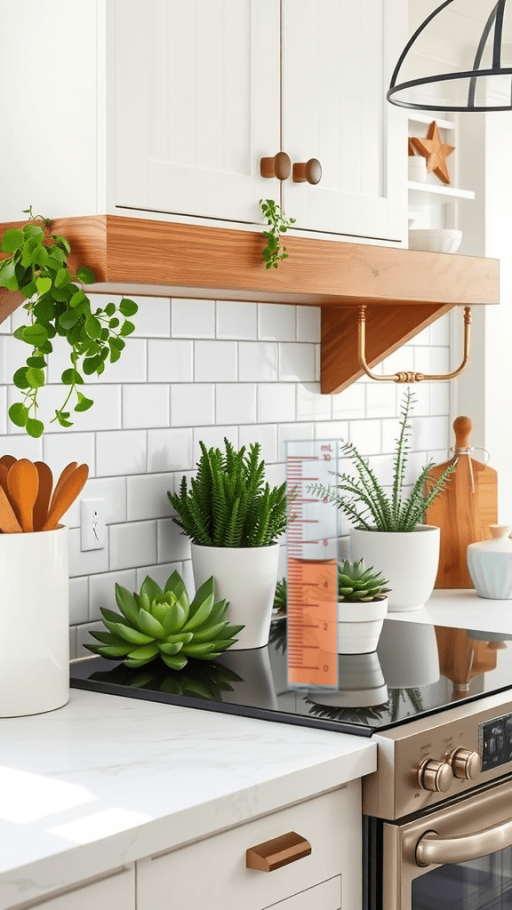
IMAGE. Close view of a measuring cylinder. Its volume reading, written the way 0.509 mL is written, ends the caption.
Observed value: 5 mL
